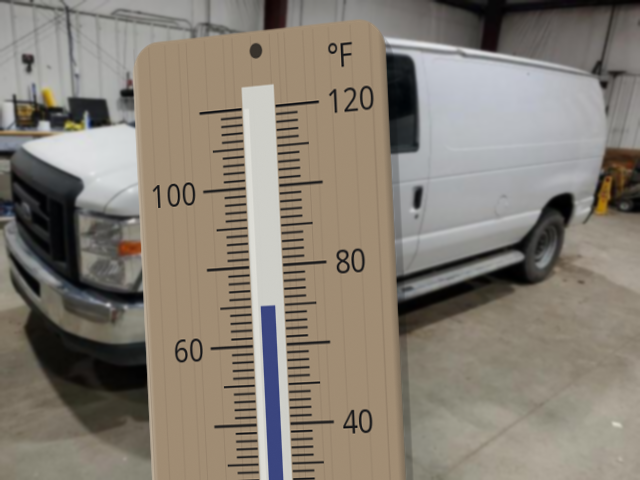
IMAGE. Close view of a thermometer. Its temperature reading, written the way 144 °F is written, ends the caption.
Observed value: 70 °F
